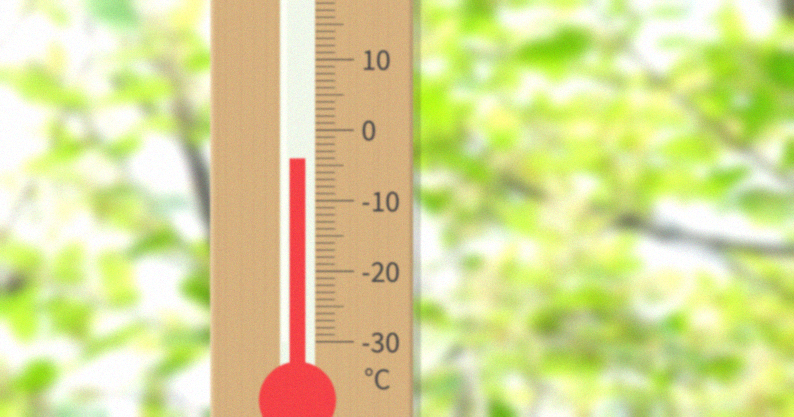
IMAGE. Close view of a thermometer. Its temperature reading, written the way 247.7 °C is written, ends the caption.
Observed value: -4 °C
